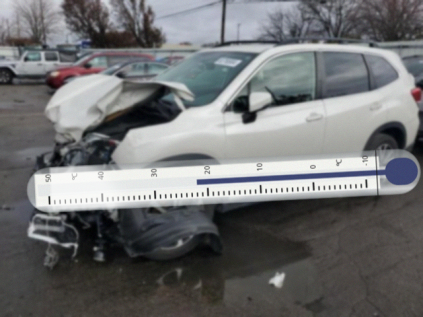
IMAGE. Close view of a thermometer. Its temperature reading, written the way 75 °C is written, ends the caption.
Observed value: 22 °C
